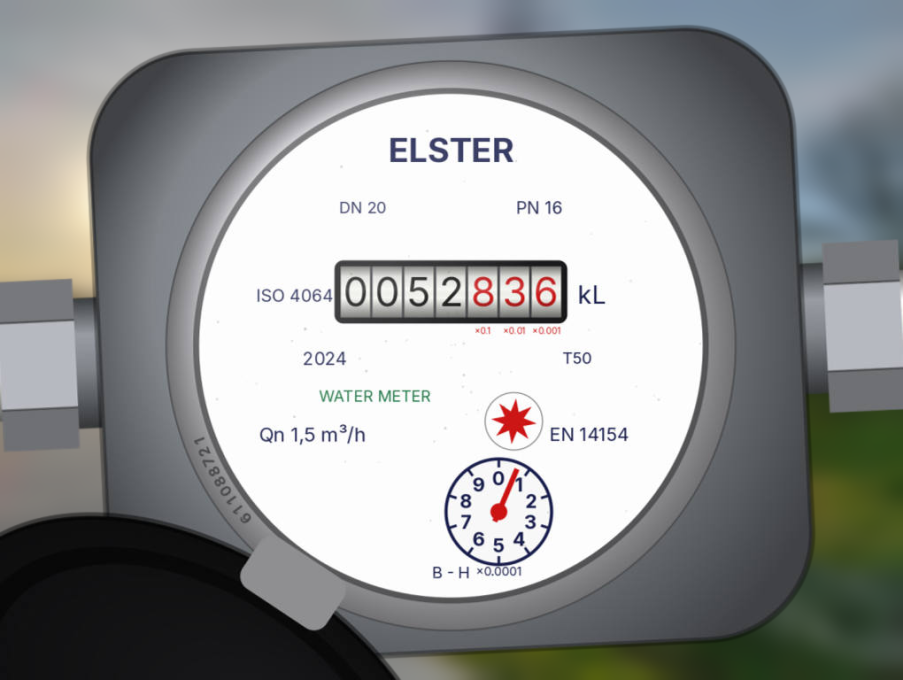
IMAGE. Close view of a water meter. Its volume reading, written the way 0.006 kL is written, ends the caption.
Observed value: 52.8360 kL
